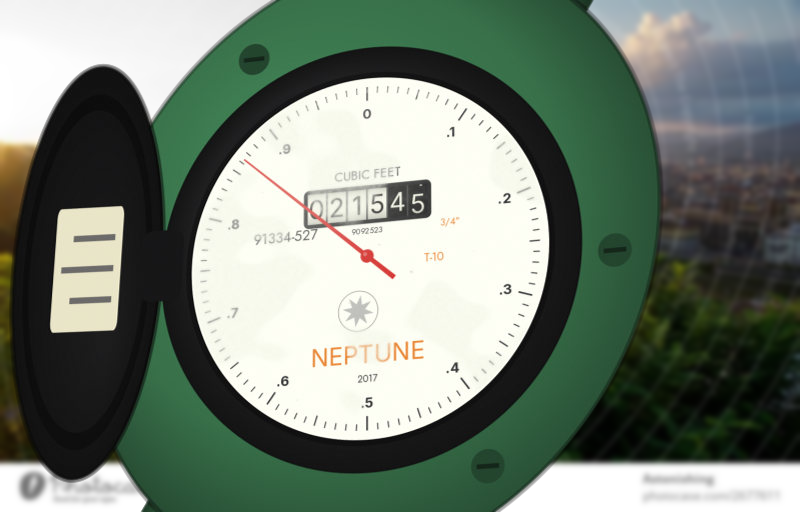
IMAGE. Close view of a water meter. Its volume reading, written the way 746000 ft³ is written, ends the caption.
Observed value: 21544.86 ft³
